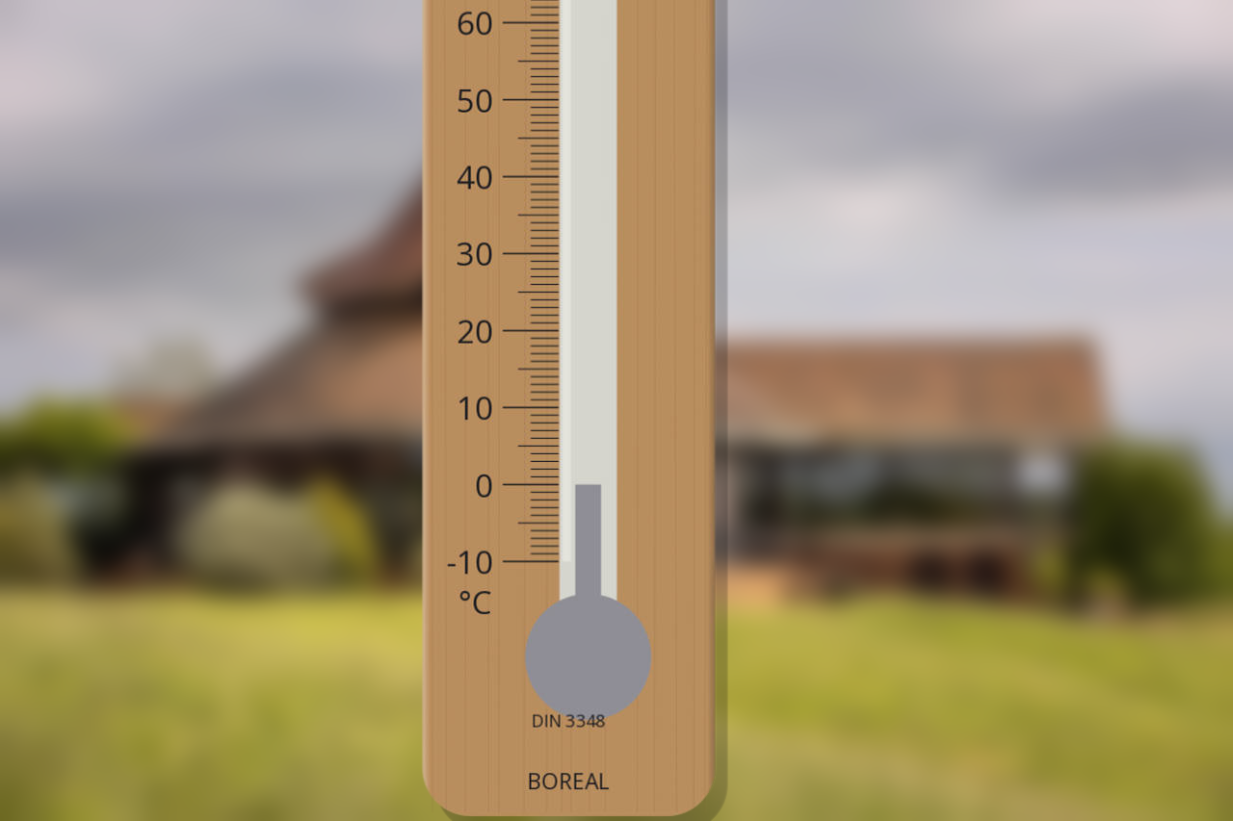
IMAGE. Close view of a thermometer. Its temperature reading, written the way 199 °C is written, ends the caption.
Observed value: 0 °C
